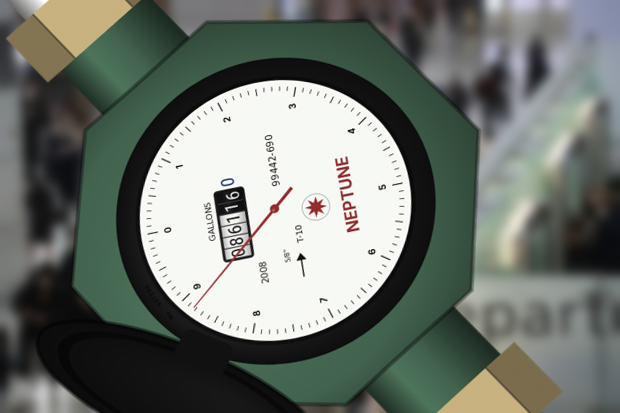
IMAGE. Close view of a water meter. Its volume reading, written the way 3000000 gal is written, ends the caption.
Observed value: 861158.8 gal
